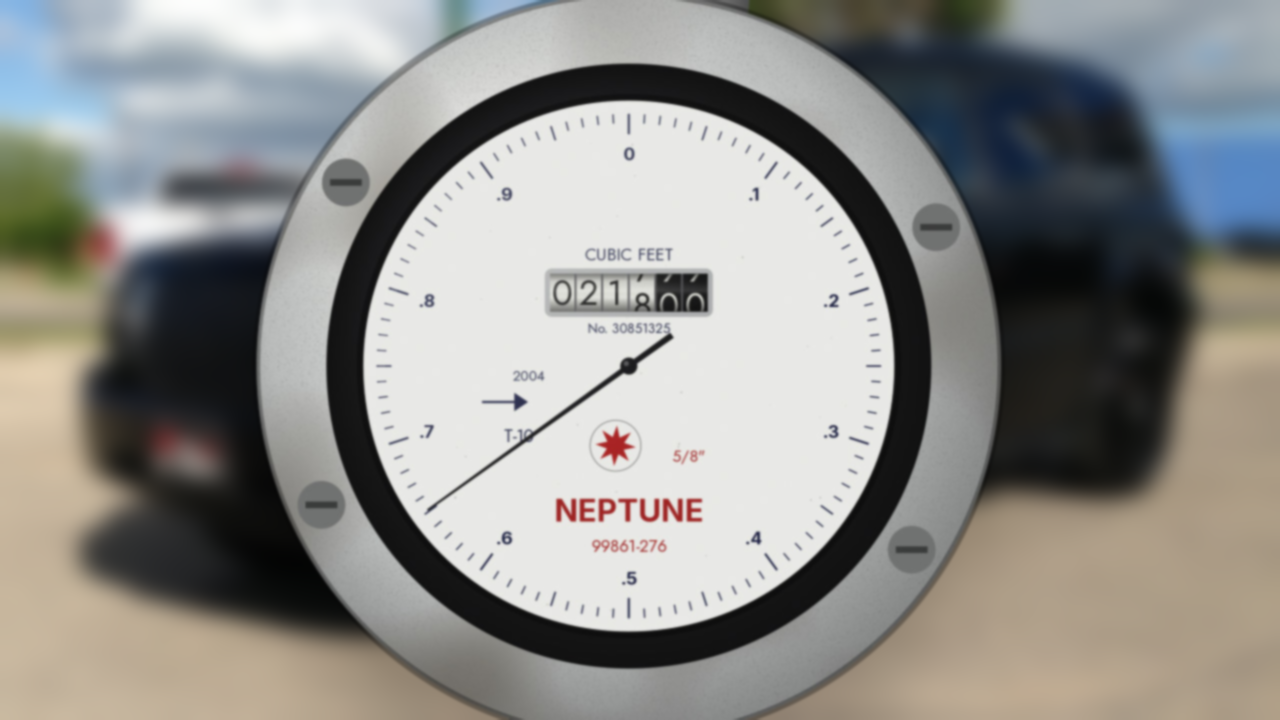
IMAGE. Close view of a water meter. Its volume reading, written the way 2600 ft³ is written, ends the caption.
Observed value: 21799.65 ft³
